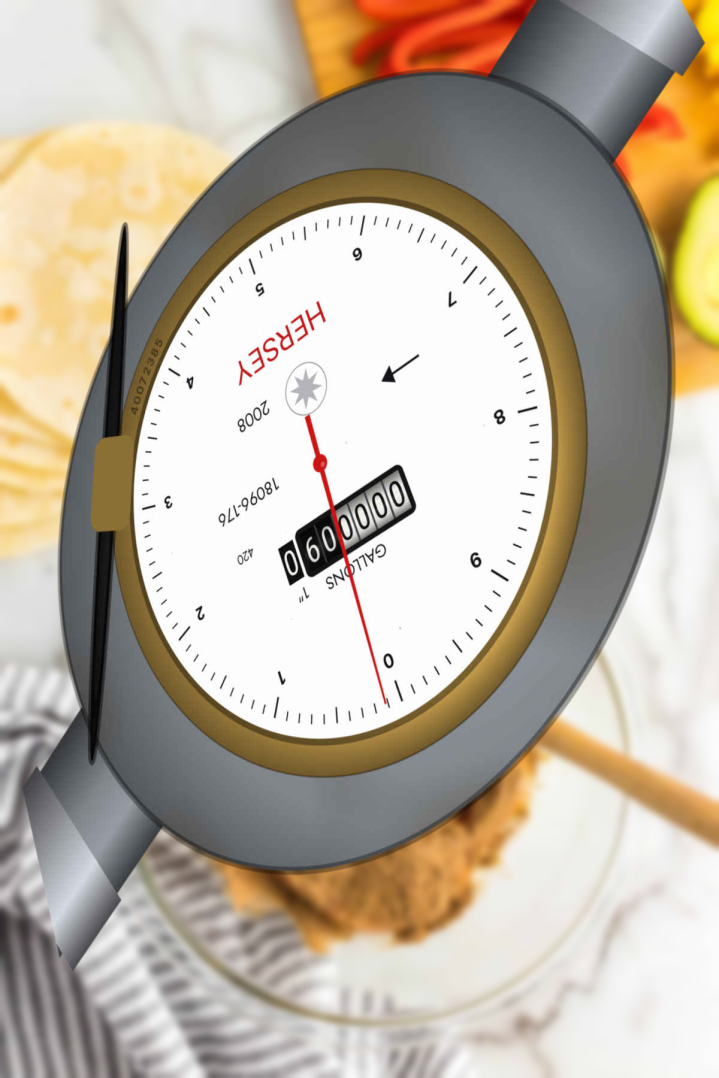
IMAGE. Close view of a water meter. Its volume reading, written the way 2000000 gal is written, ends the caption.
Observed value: 90.1 gal
